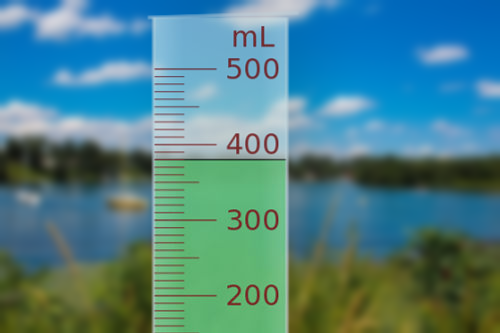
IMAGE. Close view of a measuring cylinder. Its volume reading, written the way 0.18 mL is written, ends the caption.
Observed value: 380 mL
